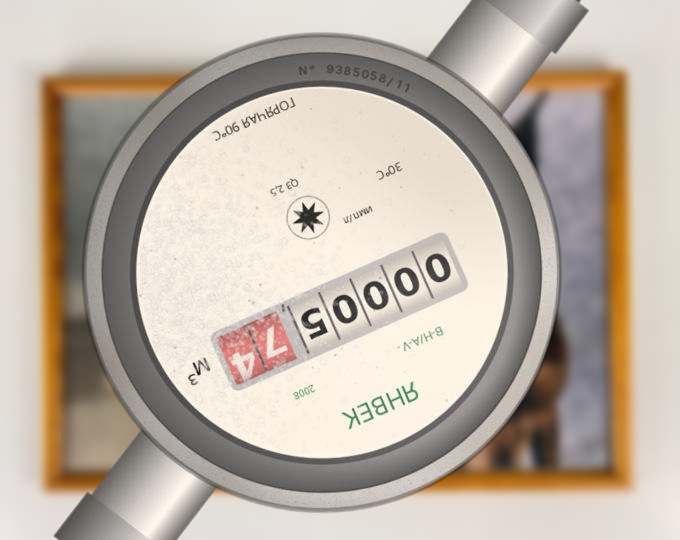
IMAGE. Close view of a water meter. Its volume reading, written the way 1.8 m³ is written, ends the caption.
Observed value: 5.74 m³
